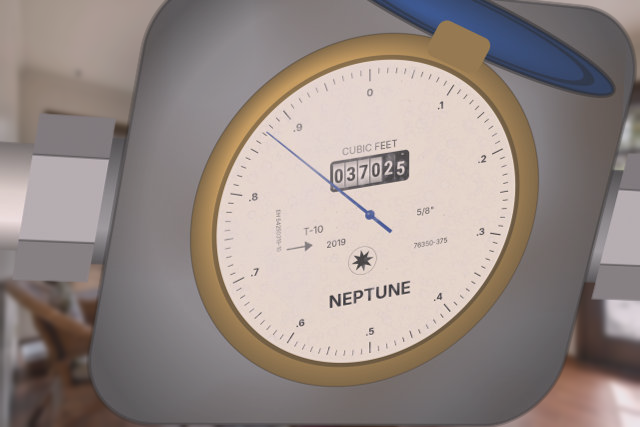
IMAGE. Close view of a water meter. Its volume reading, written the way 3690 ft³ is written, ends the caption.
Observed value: 37024.87 ft³
